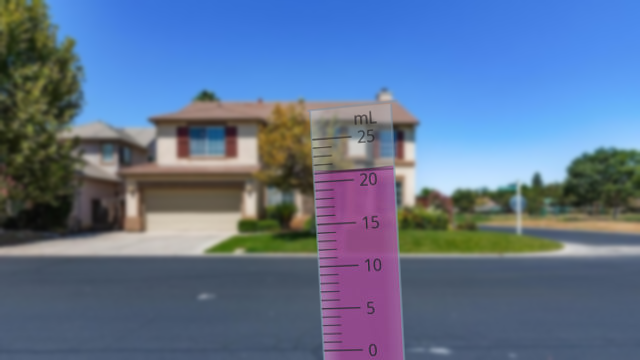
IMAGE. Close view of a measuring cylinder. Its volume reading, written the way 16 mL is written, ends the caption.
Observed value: 21 mL
